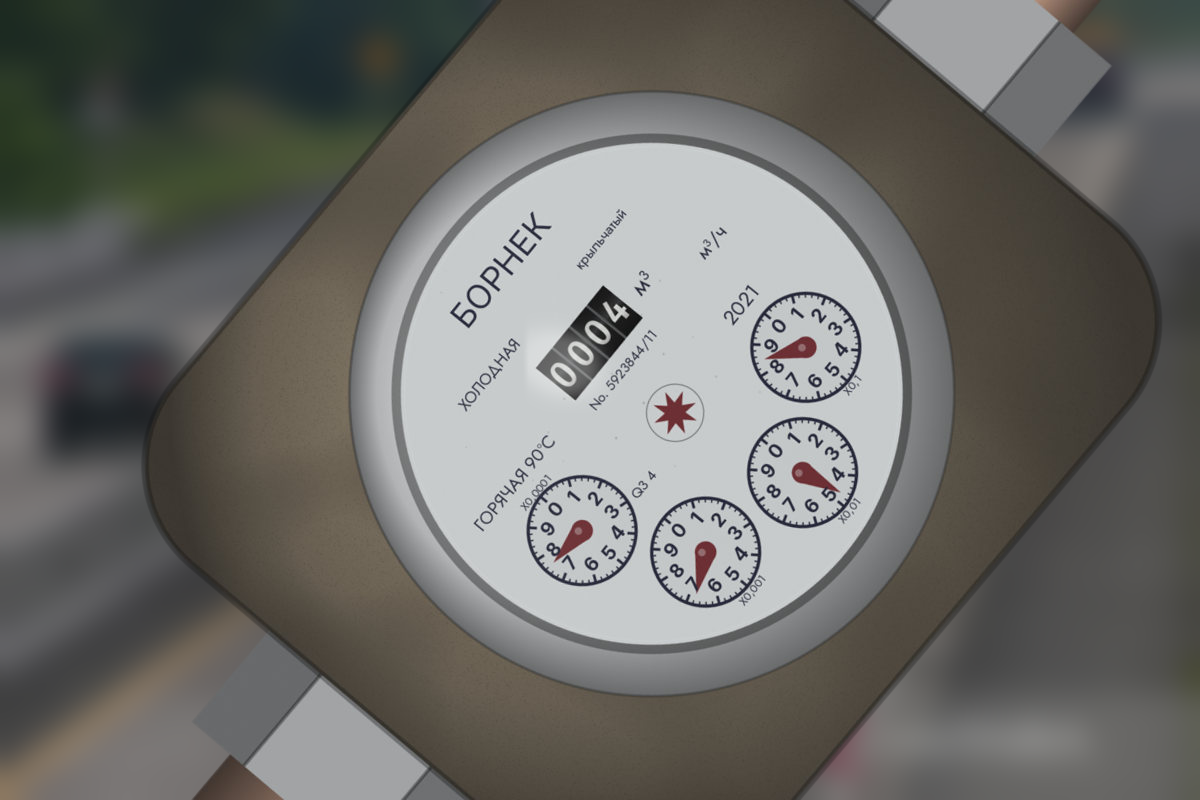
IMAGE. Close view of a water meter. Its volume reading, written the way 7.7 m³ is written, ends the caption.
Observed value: 4.8467 m³
